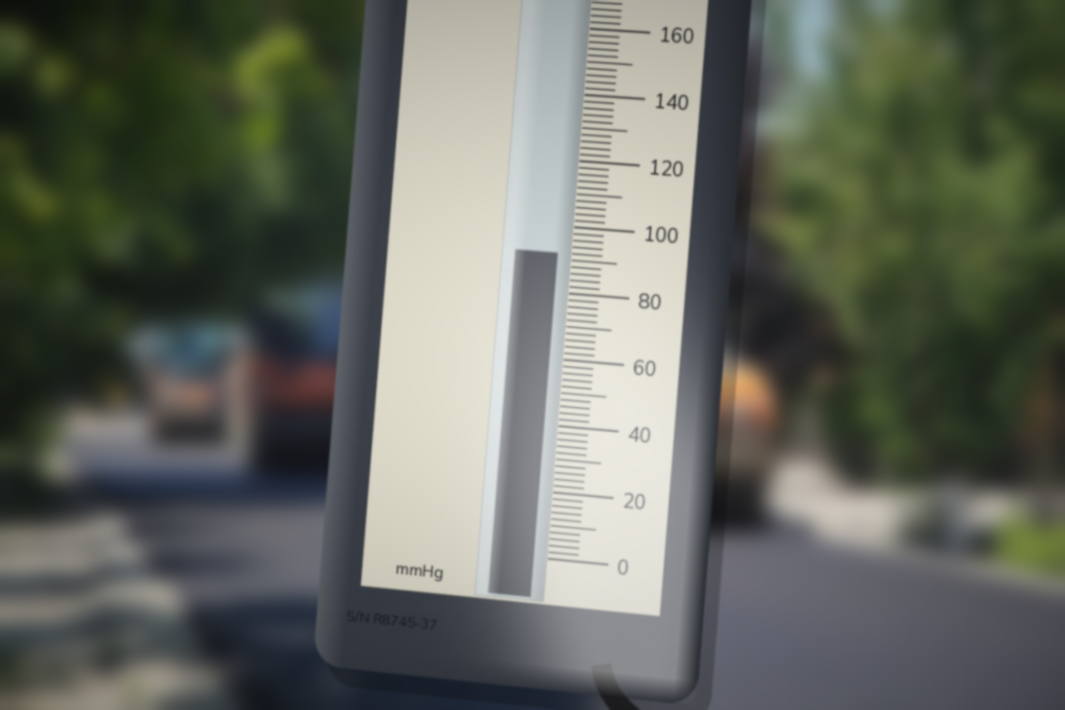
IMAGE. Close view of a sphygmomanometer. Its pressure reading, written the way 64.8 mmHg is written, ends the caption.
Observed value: 92 mmHg
